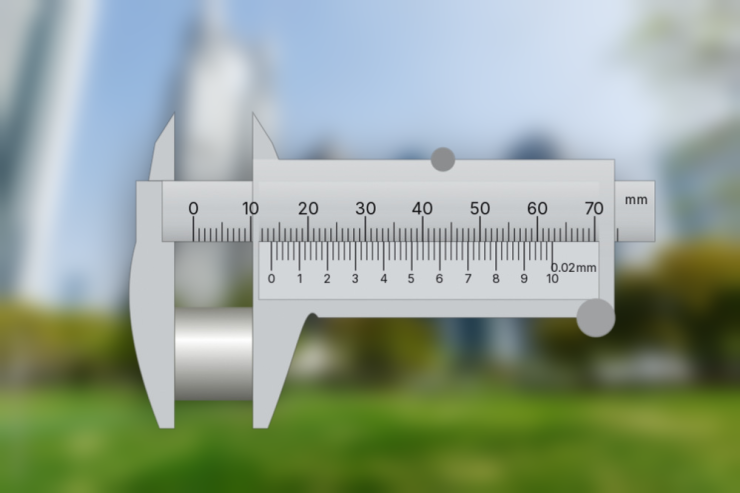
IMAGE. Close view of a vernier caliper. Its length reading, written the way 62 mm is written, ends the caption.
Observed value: 13.6 mm
